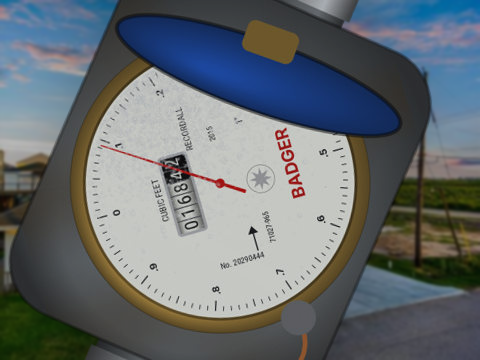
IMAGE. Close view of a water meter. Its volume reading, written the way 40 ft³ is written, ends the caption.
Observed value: 16842.09 ft³
